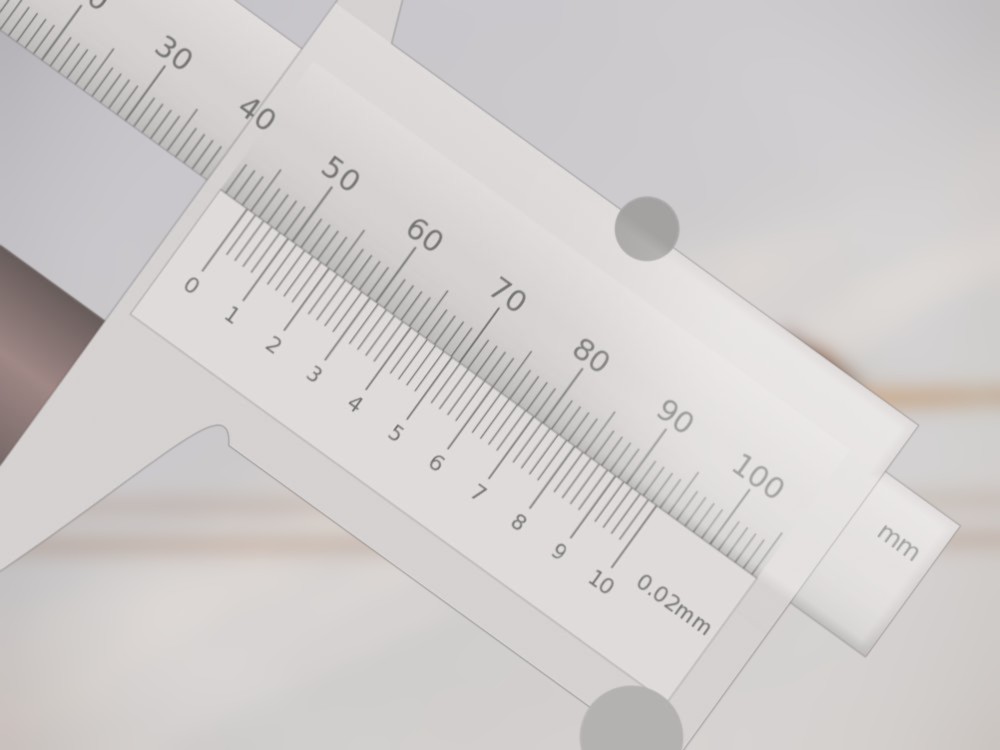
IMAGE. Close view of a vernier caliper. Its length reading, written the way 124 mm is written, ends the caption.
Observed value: 44.6 mm
